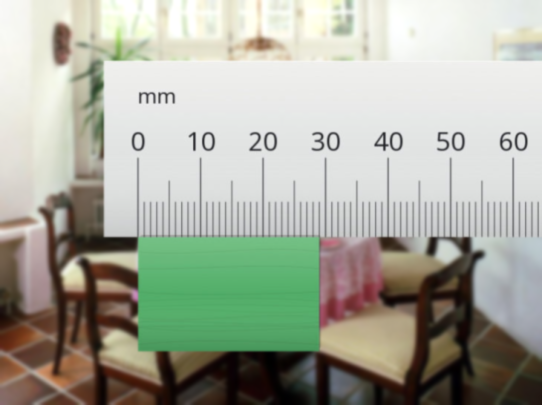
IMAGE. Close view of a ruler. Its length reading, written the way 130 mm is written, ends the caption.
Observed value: 29 mm
